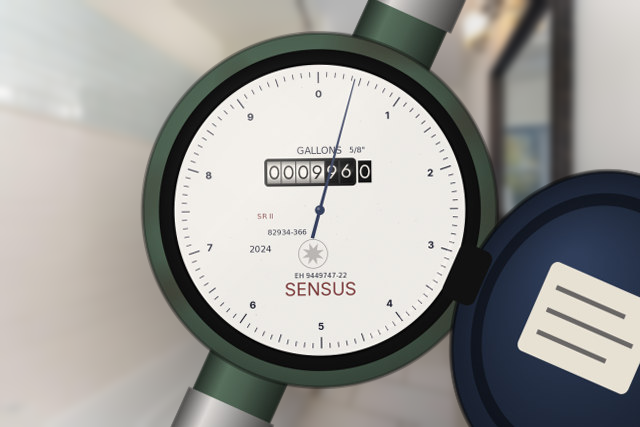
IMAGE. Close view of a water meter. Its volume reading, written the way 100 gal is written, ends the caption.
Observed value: 9960.4 gal
